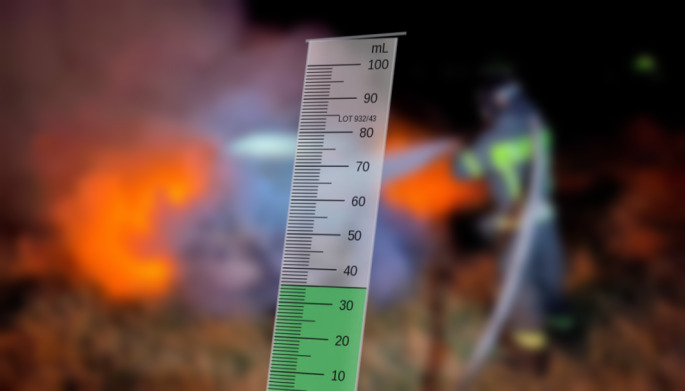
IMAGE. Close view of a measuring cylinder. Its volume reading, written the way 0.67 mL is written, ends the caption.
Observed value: 35 mL
